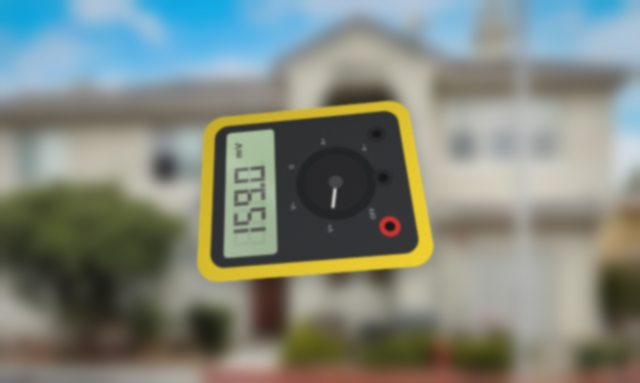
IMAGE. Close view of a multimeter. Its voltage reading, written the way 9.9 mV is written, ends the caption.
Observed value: 159.0 mV
